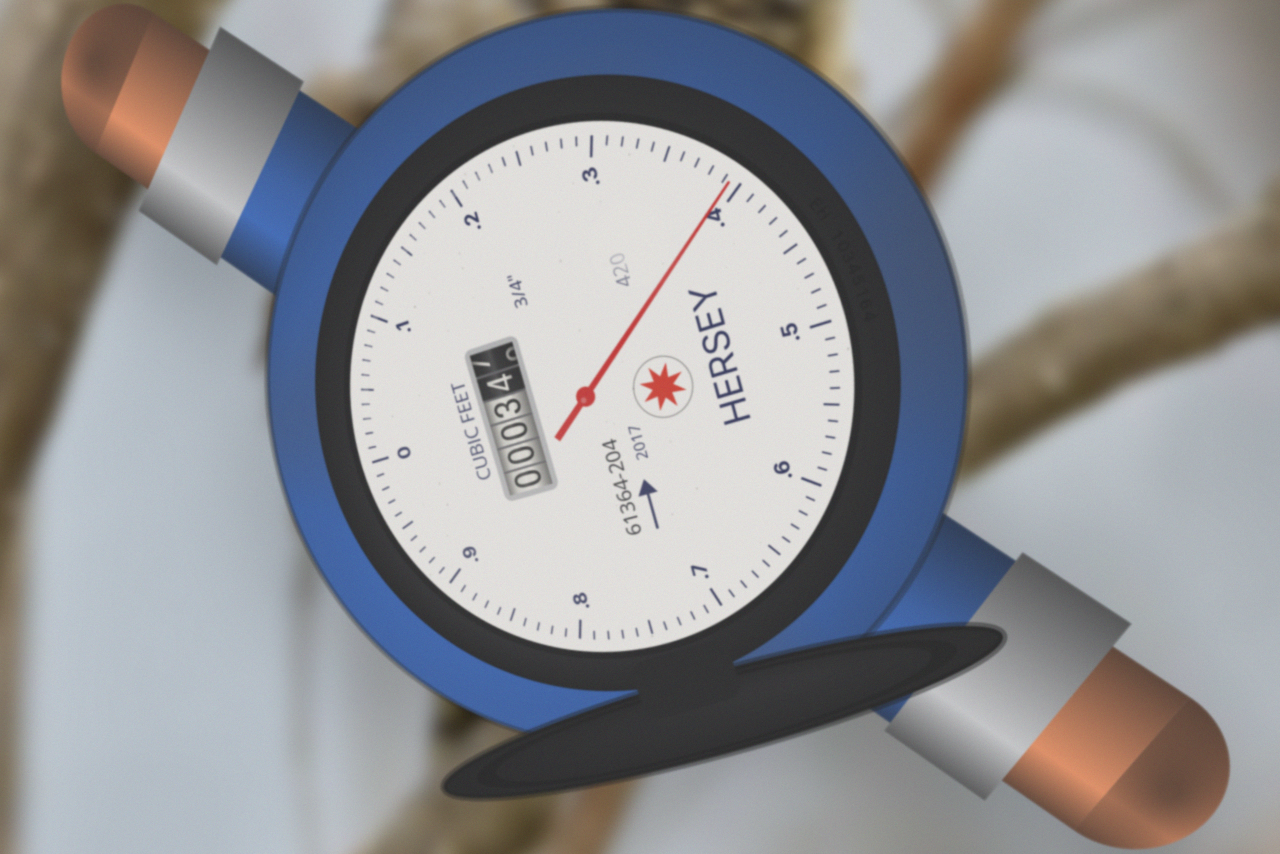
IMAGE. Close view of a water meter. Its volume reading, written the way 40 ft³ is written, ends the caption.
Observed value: 347.39 ft³
